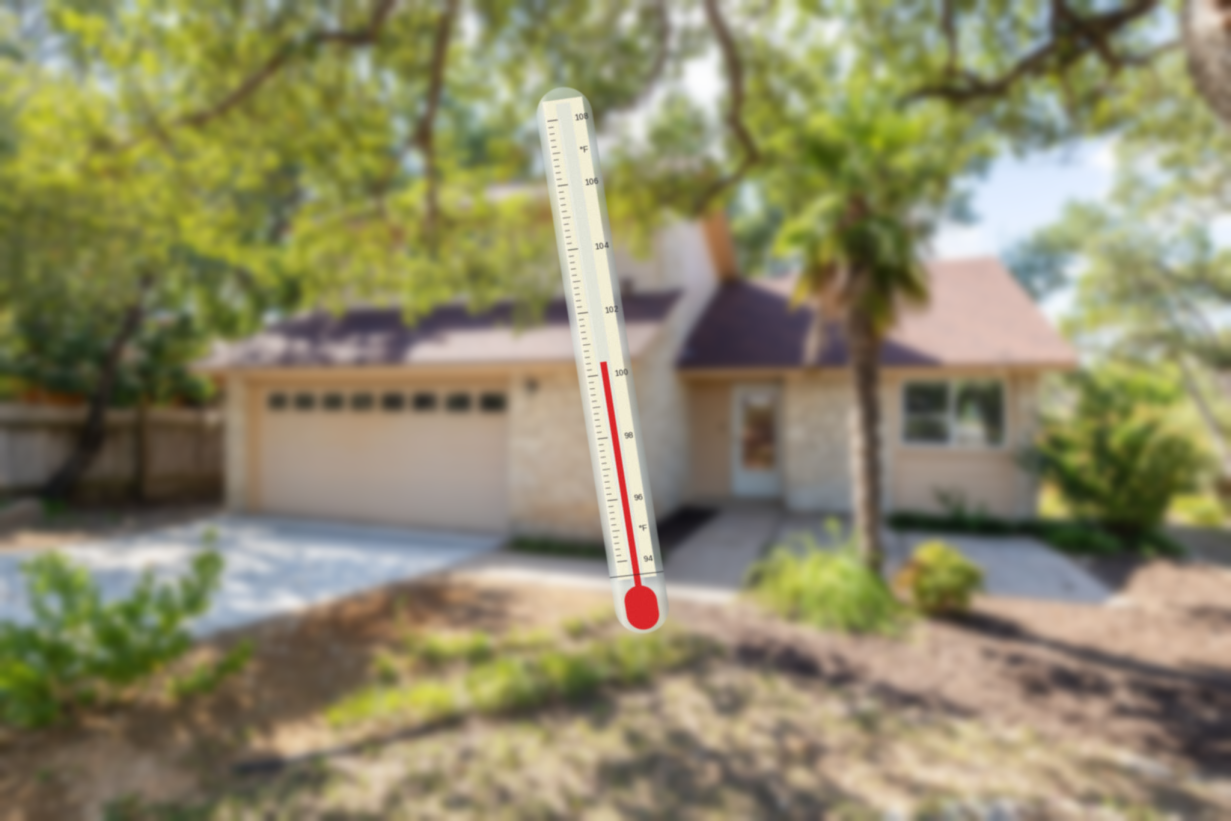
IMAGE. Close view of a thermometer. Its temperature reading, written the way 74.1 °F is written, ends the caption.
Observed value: 100.4 °F
